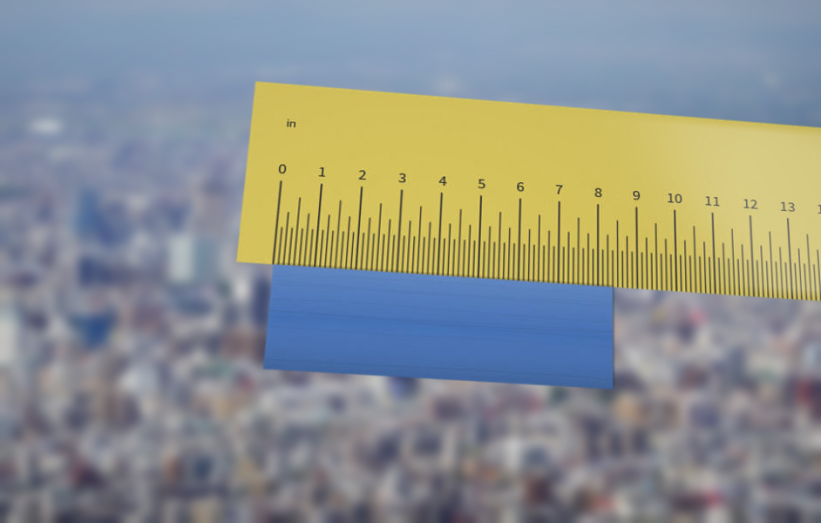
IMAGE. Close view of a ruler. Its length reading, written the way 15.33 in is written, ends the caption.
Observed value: 8.375 in
